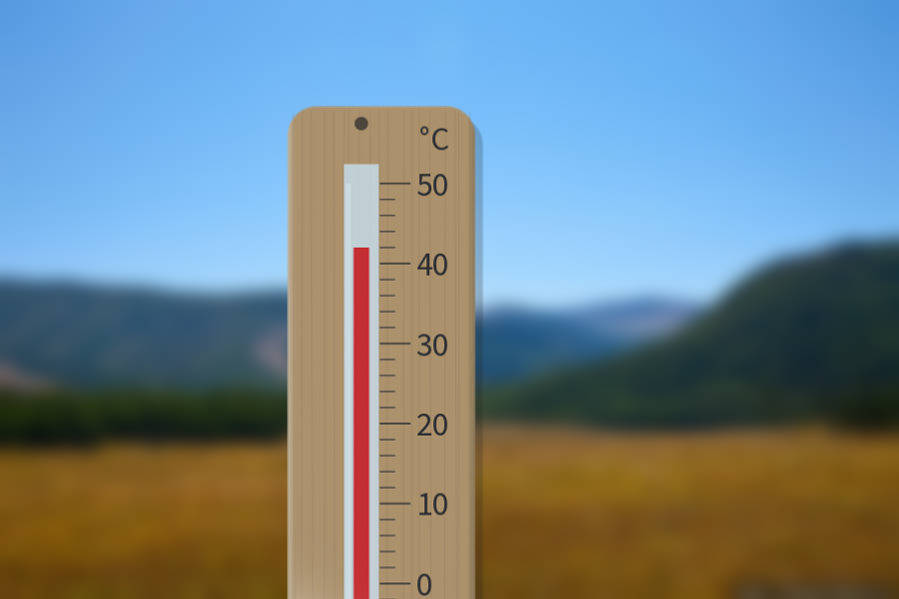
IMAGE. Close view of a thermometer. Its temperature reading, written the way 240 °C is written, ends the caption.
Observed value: 42 °C
